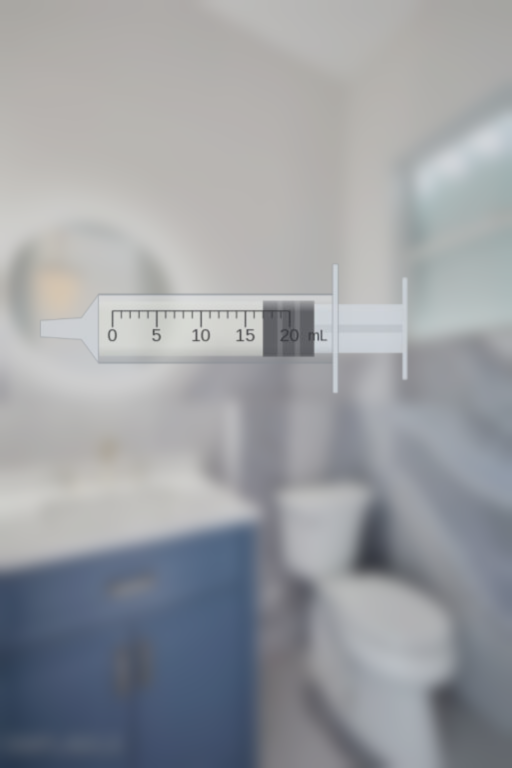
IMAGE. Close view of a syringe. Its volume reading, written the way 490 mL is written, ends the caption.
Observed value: 17 mL
